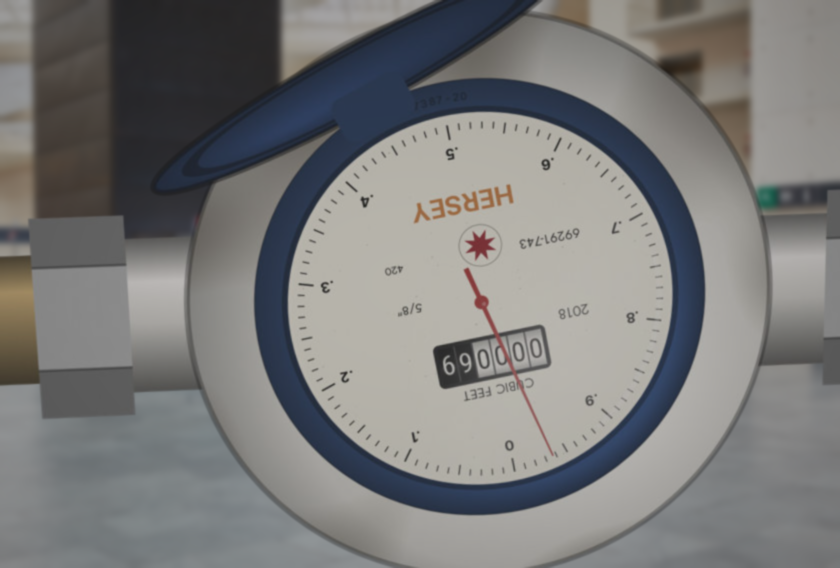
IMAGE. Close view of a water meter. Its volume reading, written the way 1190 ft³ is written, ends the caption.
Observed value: 68.96 ft³
